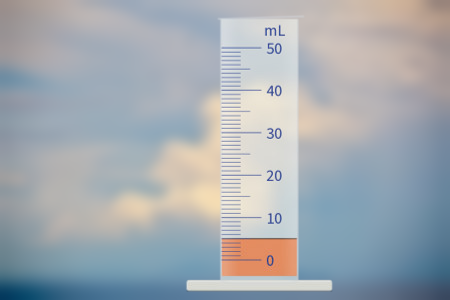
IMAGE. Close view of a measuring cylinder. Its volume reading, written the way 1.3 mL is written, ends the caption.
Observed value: 5 mL
